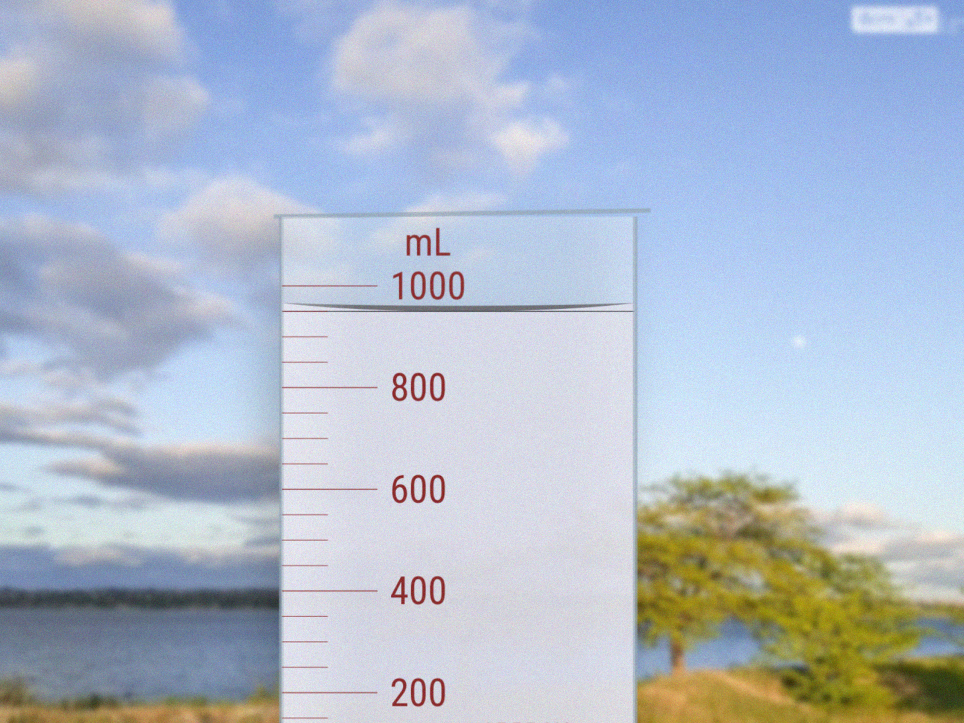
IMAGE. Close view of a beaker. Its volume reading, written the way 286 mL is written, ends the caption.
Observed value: 950 mL
